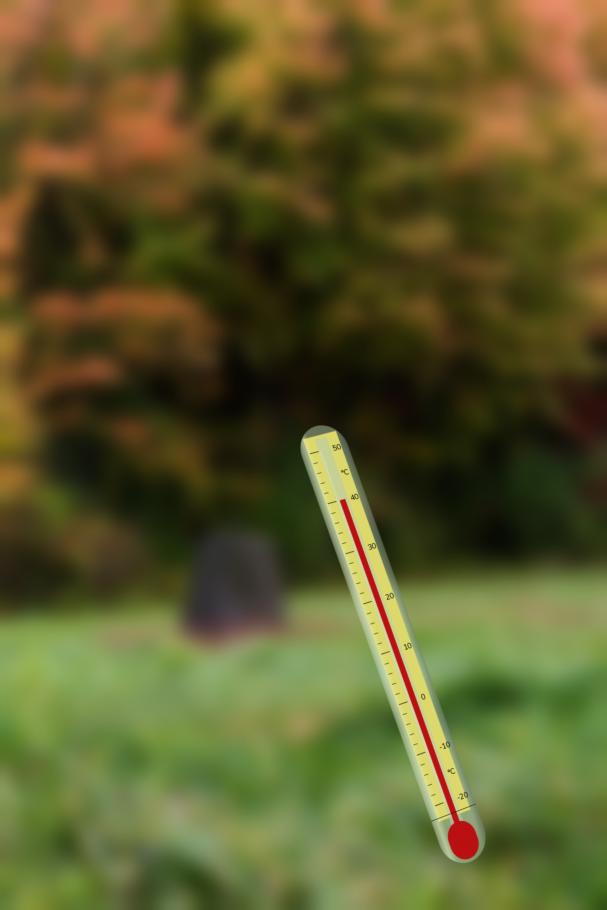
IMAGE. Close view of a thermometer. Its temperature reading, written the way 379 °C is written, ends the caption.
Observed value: 40 °C
